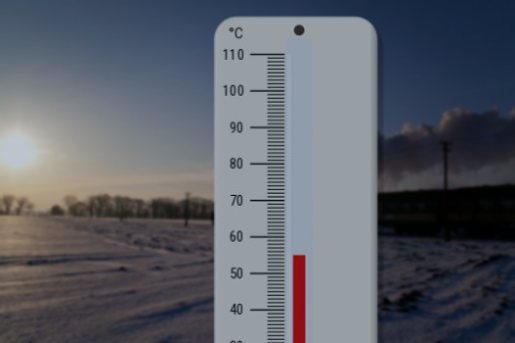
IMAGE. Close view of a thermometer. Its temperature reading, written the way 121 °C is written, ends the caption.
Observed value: 55 °C
